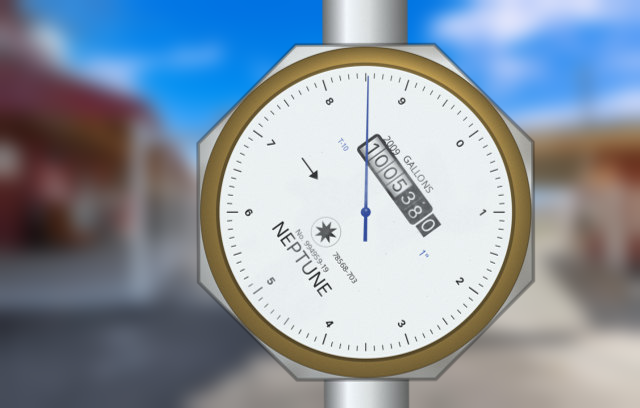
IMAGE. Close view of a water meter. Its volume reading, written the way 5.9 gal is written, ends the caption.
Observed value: 1005378.5 gal
